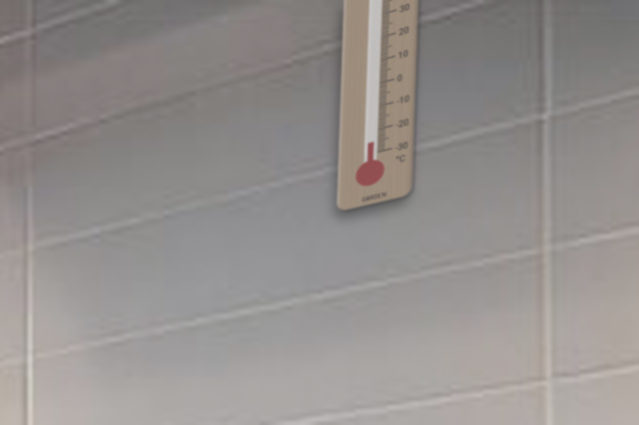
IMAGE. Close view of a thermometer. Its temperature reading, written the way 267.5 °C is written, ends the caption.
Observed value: -25 °C
